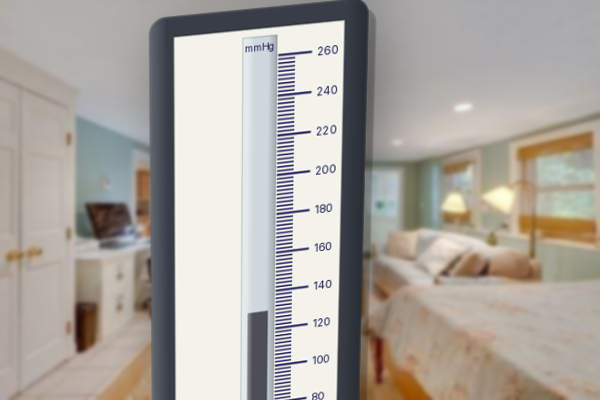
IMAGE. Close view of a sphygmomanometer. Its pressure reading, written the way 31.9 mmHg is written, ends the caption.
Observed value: 130 mmHg
